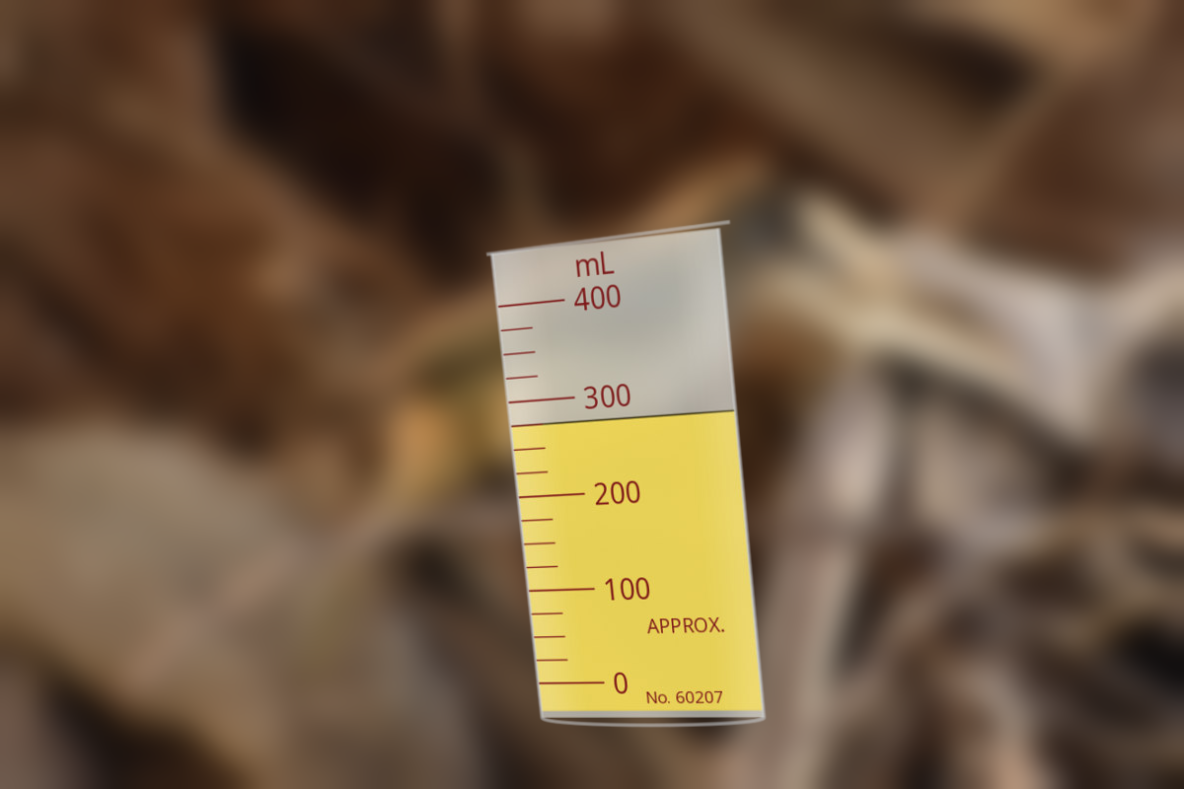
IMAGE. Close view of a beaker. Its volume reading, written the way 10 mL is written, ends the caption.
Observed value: 275 mL
